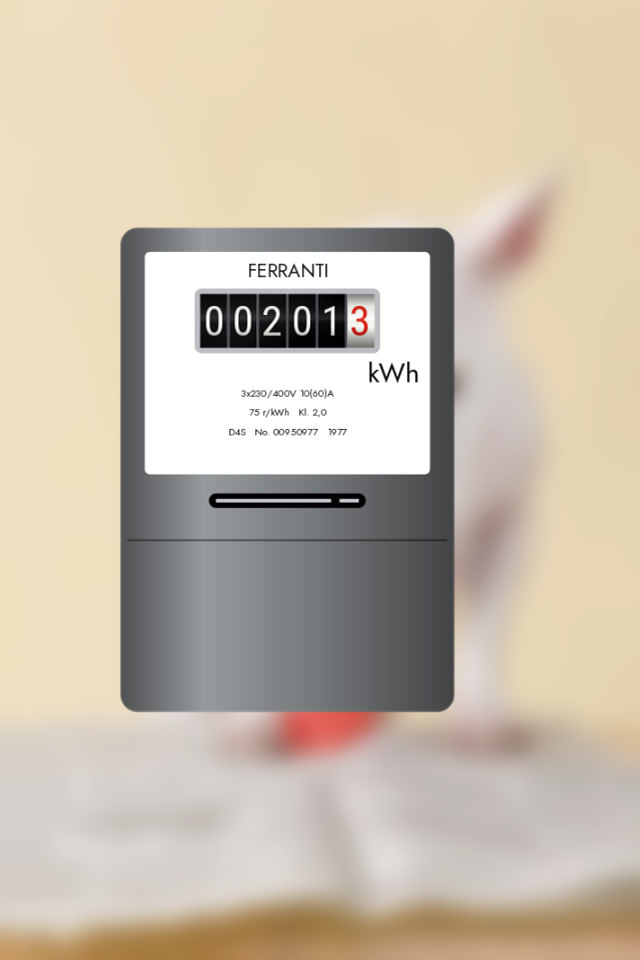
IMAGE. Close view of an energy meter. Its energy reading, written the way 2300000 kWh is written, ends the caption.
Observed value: 201.3 kWh
